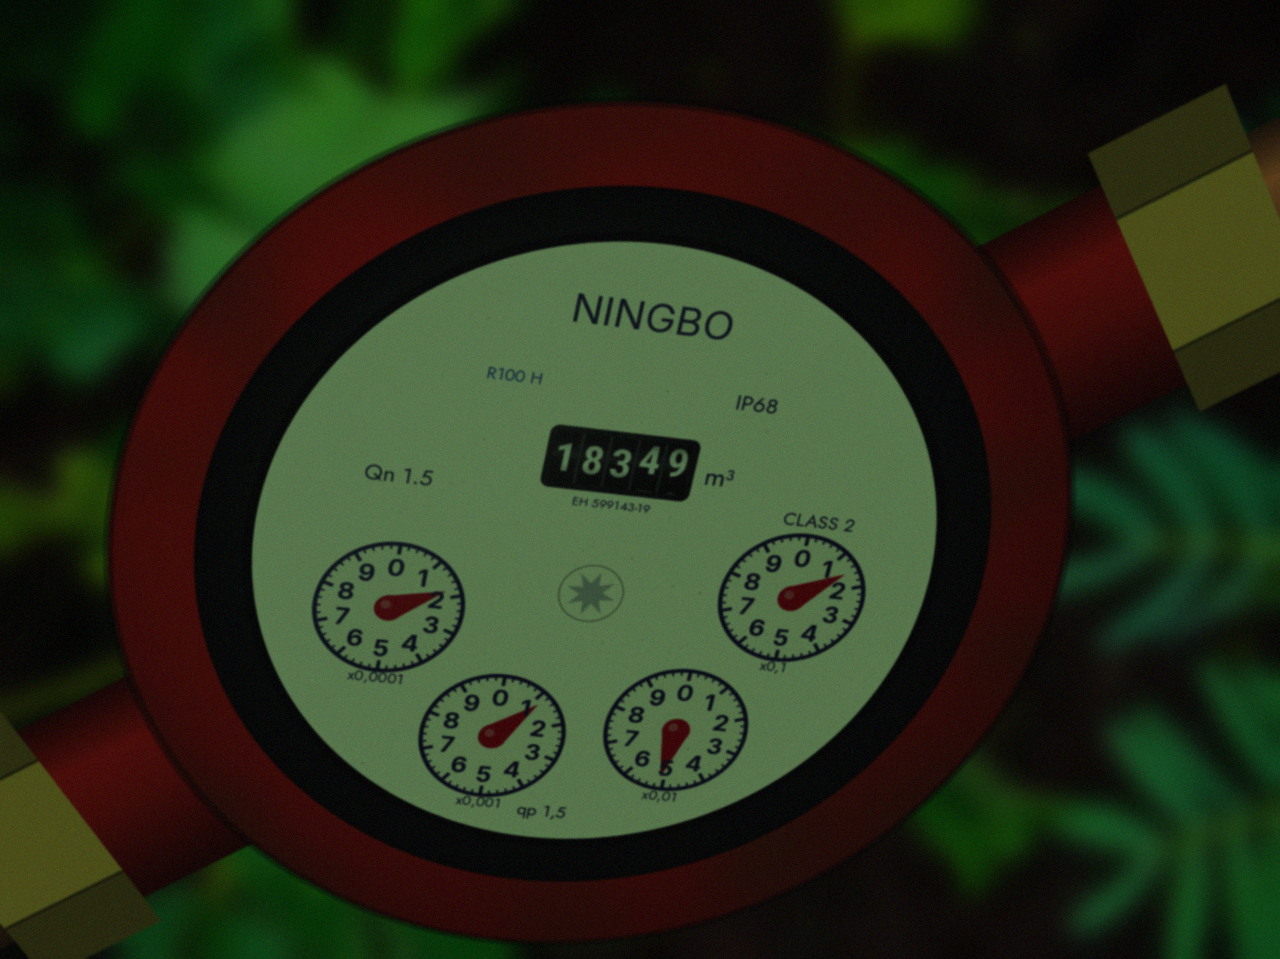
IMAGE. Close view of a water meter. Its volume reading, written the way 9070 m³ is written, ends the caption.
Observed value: 18349.1511 m³
